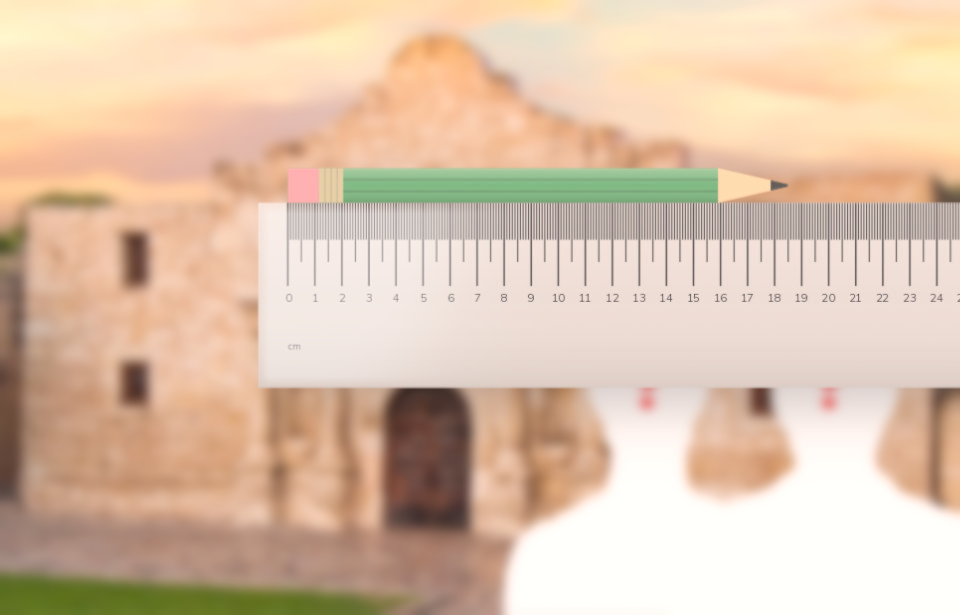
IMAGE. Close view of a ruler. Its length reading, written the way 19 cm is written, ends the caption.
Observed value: 18.5 cm
